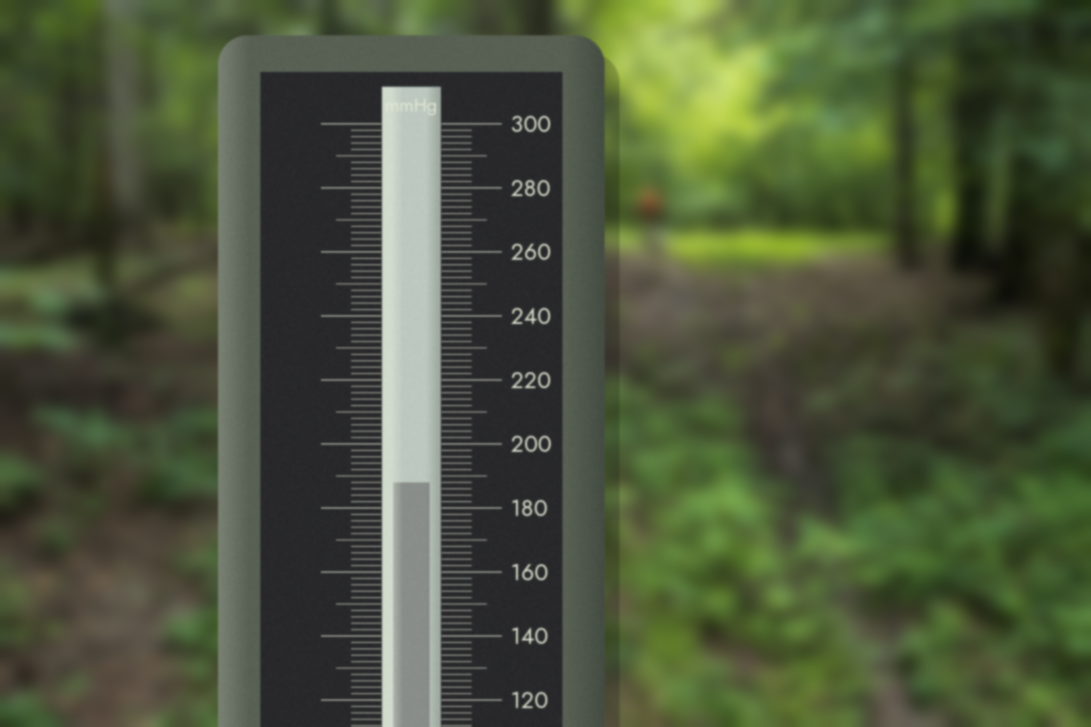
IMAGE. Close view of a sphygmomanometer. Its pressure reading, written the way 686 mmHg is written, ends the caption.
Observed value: 188 mmHg
